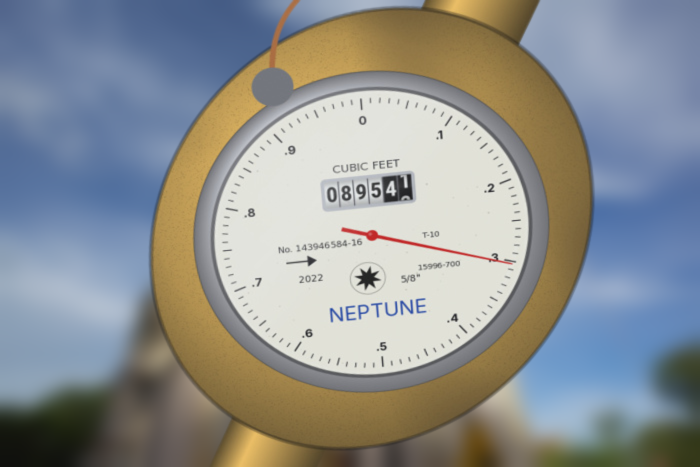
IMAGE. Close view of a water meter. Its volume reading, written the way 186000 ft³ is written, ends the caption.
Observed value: 89541.30 ft³
